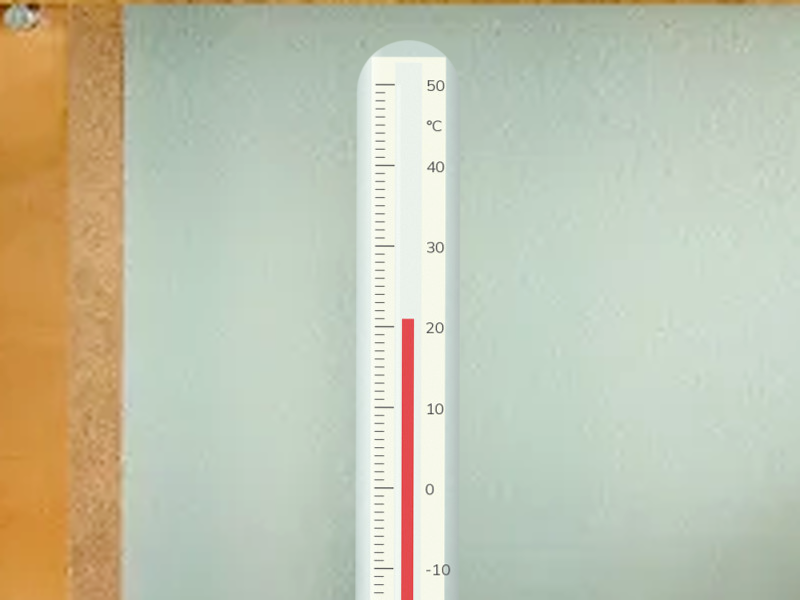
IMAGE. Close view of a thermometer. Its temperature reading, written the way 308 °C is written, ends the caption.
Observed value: 21 °C
